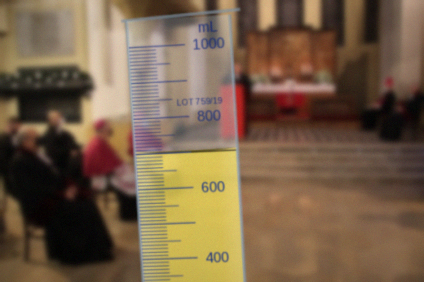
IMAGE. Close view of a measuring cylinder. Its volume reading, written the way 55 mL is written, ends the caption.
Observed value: 700 mL
